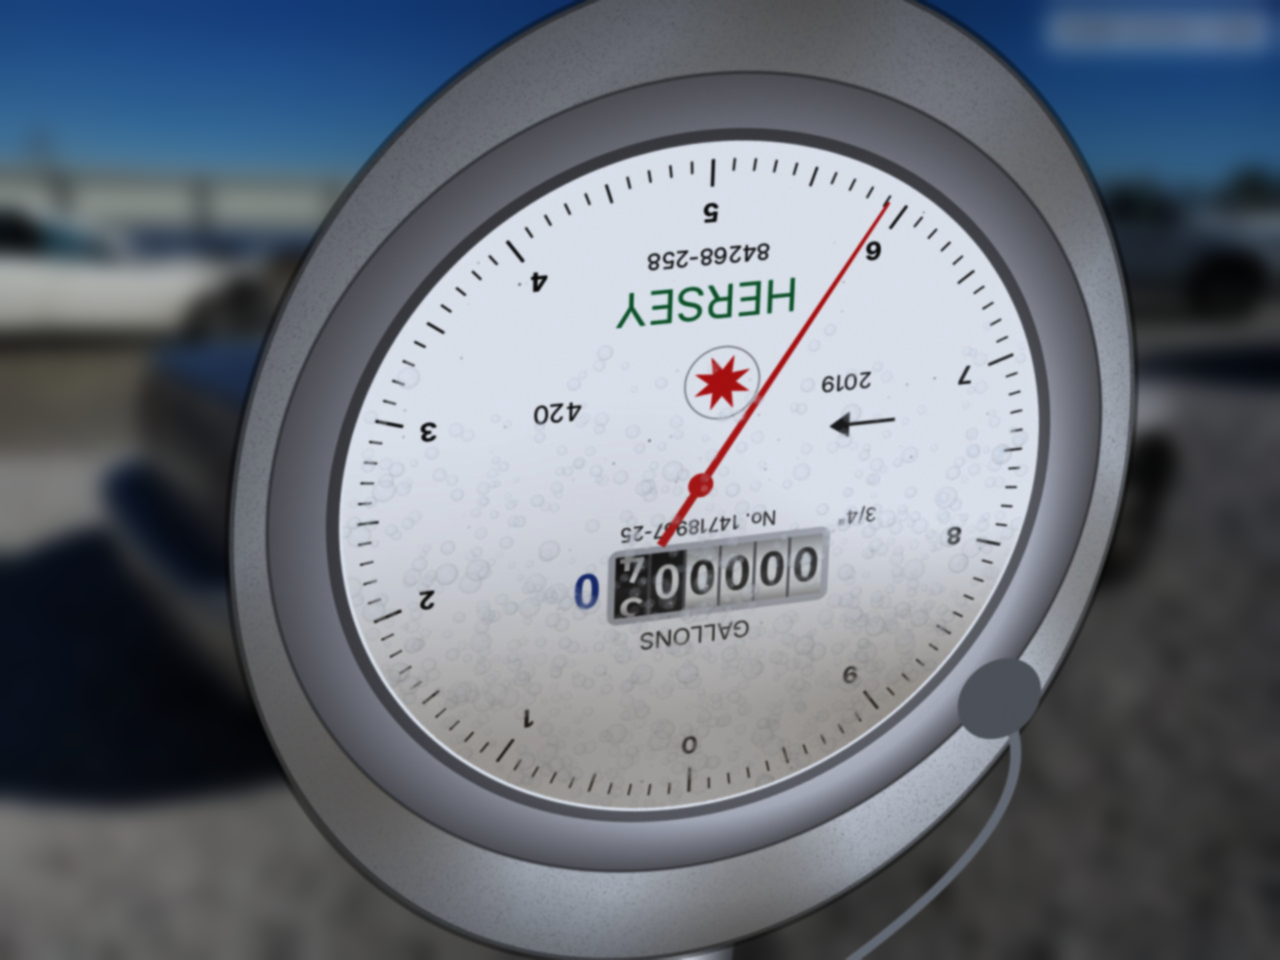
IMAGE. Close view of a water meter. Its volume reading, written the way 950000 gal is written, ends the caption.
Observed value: 35.9 gal
